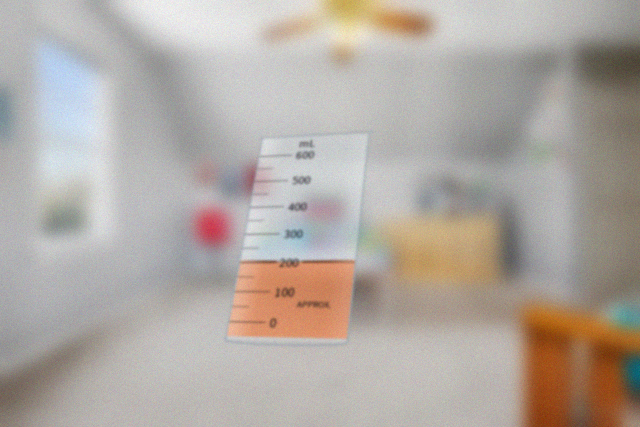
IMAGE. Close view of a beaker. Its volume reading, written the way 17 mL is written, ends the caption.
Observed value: 200 mL
